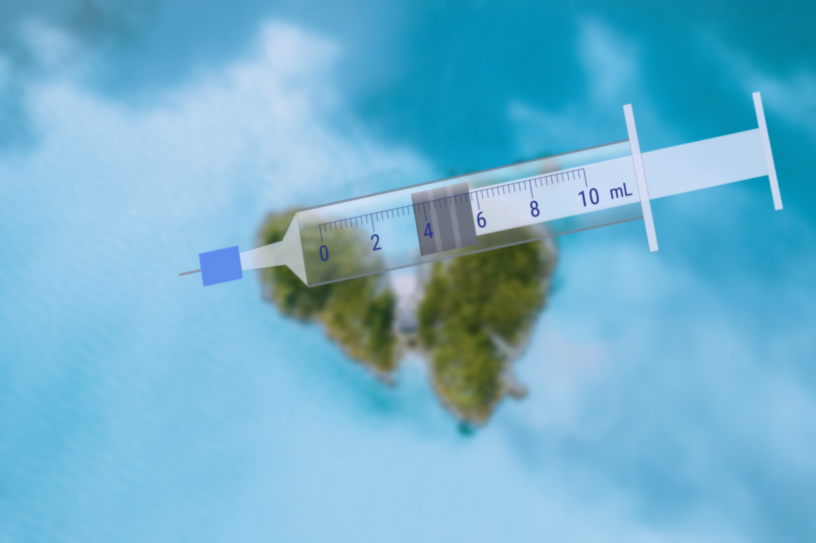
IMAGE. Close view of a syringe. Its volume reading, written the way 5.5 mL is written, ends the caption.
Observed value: 3.6 mL
